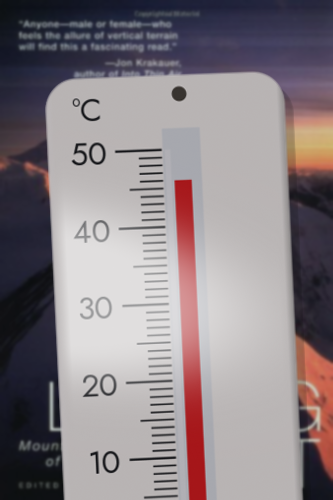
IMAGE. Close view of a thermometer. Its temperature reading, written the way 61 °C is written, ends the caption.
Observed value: 46 °C
